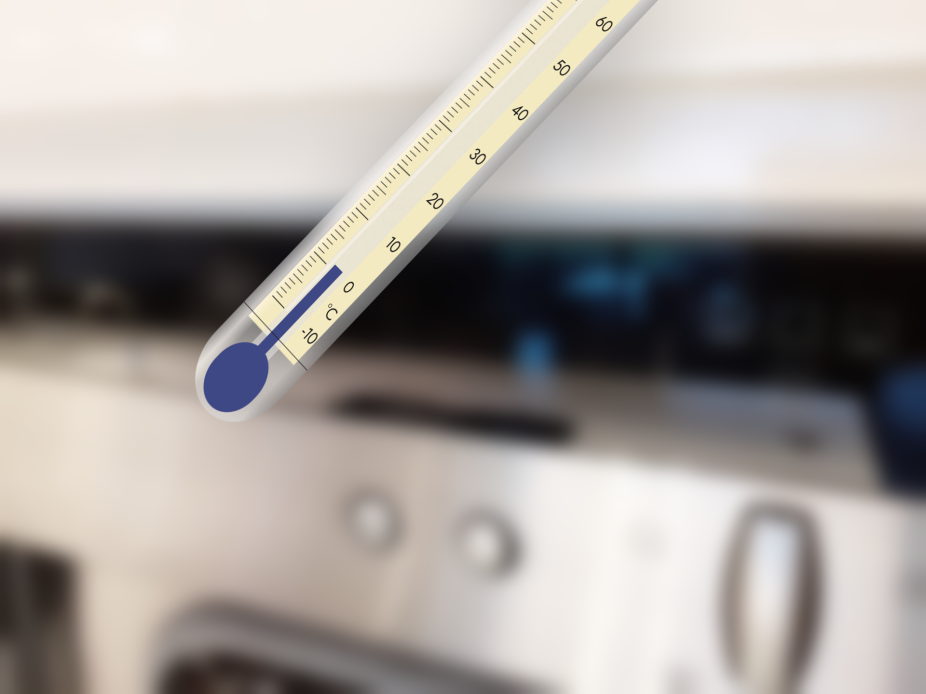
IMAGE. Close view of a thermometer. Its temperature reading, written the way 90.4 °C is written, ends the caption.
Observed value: 1 °C
